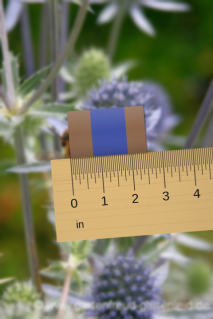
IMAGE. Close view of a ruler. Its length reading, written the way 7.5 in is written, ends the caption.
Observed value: 2.5 in
